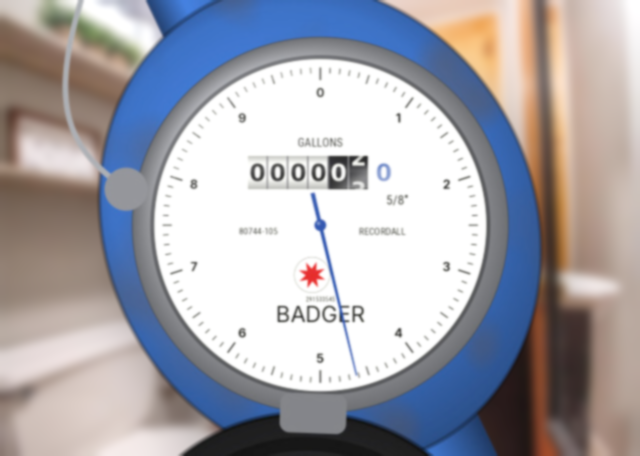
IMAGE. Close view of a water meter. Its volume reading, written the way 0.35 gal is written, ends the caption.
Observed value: 24.6 gal
